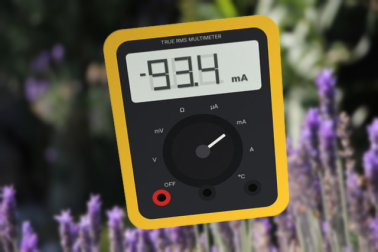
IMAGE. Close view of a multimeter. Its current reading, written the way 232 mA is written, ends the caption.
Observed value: -93.4 mA
